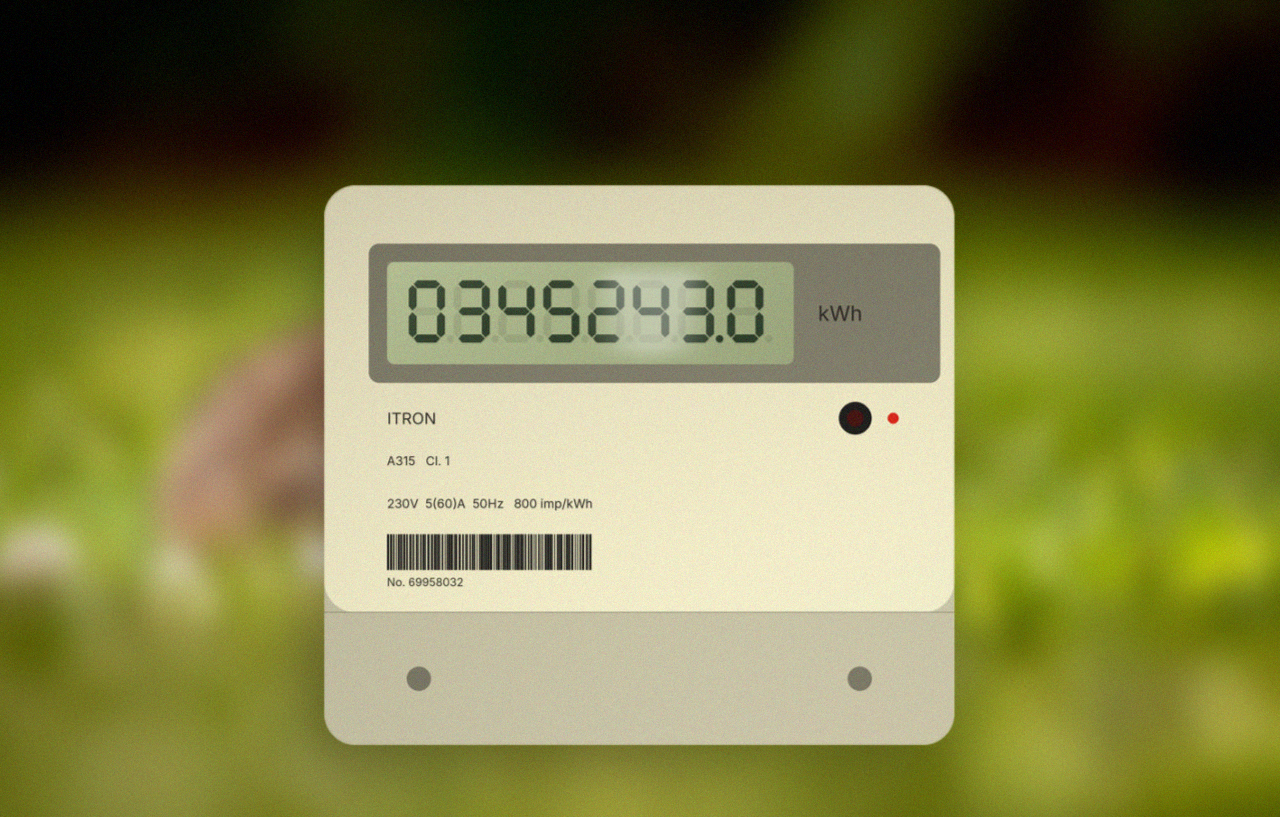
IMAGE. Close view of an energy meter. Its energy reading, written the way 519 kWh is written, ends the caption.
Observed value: 345243.0 kWh
